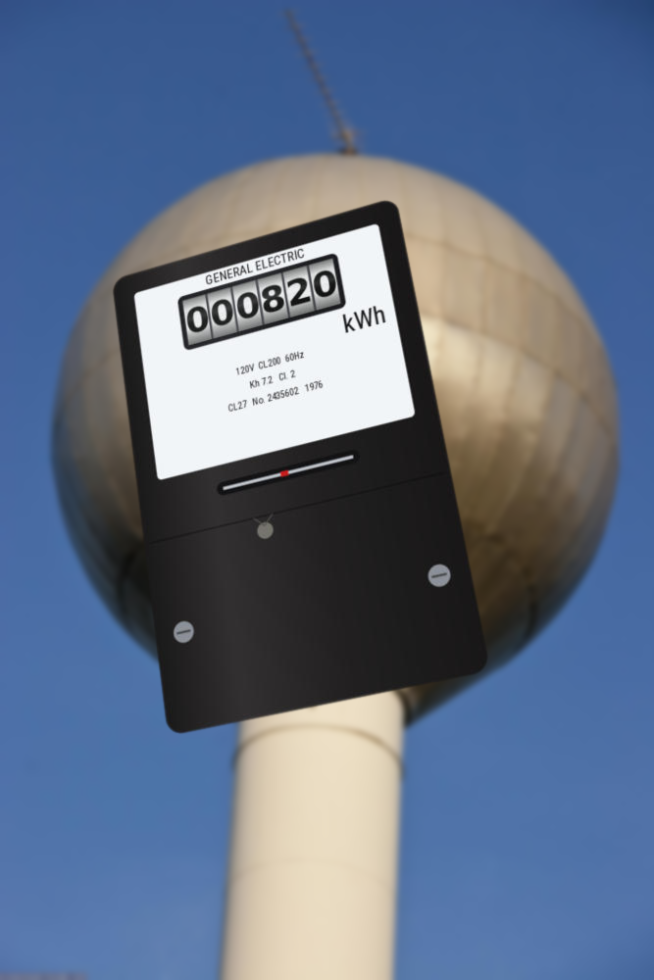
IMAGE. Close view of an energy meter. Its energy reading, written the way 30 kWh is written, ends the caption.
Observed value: 820 kWh
